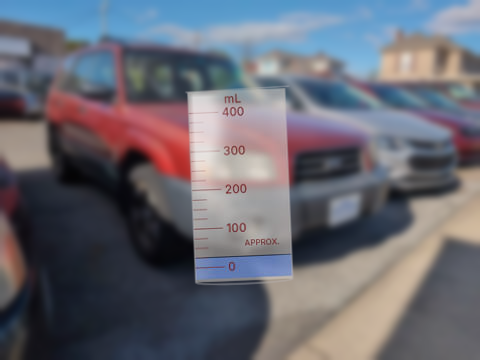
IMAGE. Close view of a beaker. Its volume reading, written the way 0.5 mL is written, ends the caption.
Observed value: 25 mL
